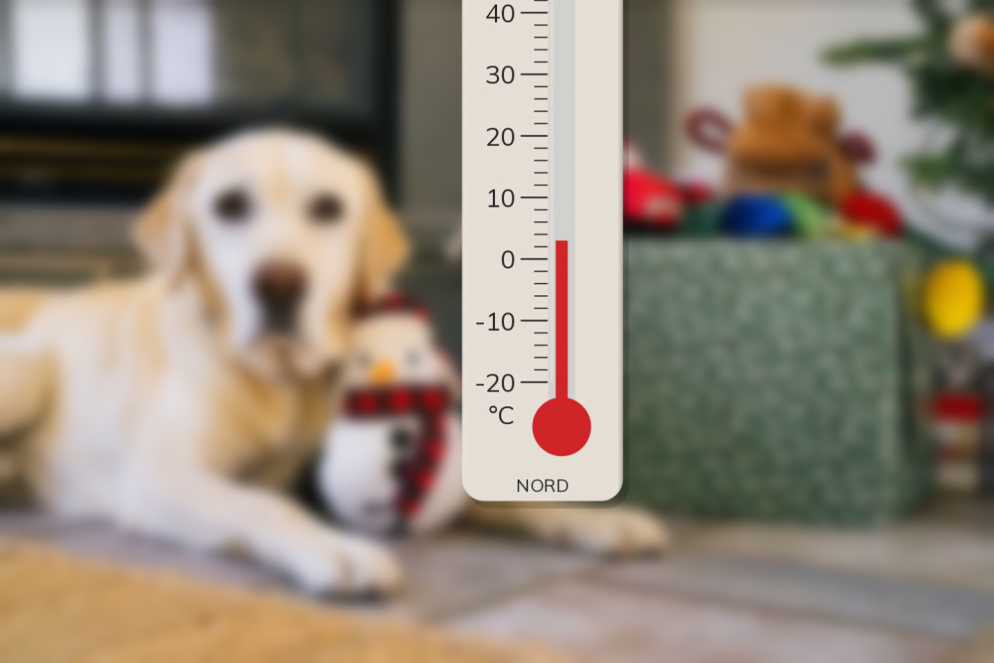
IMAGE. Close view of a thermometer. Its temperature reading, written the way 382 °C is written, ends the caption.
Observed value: 3 °C
